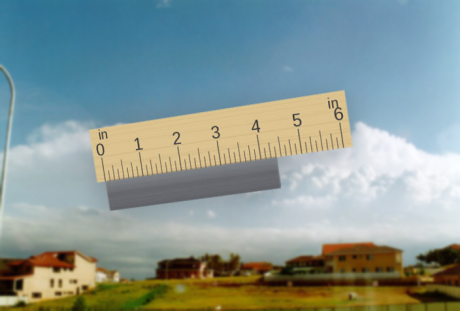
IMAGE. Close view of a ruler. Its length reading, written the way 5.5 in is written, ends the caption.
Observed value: 4.375 in
